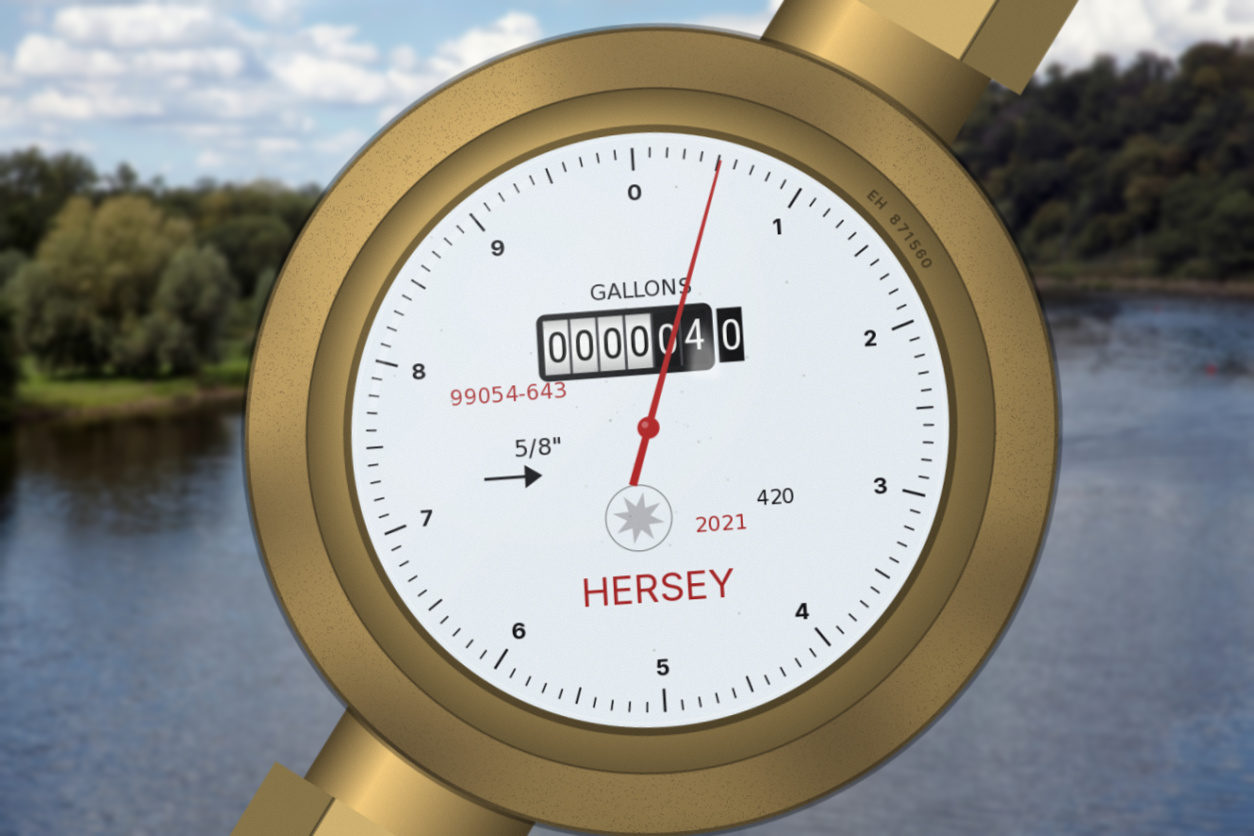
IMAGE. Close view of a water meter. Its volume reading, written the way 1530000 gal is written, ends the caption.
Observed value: 40.5 gal
